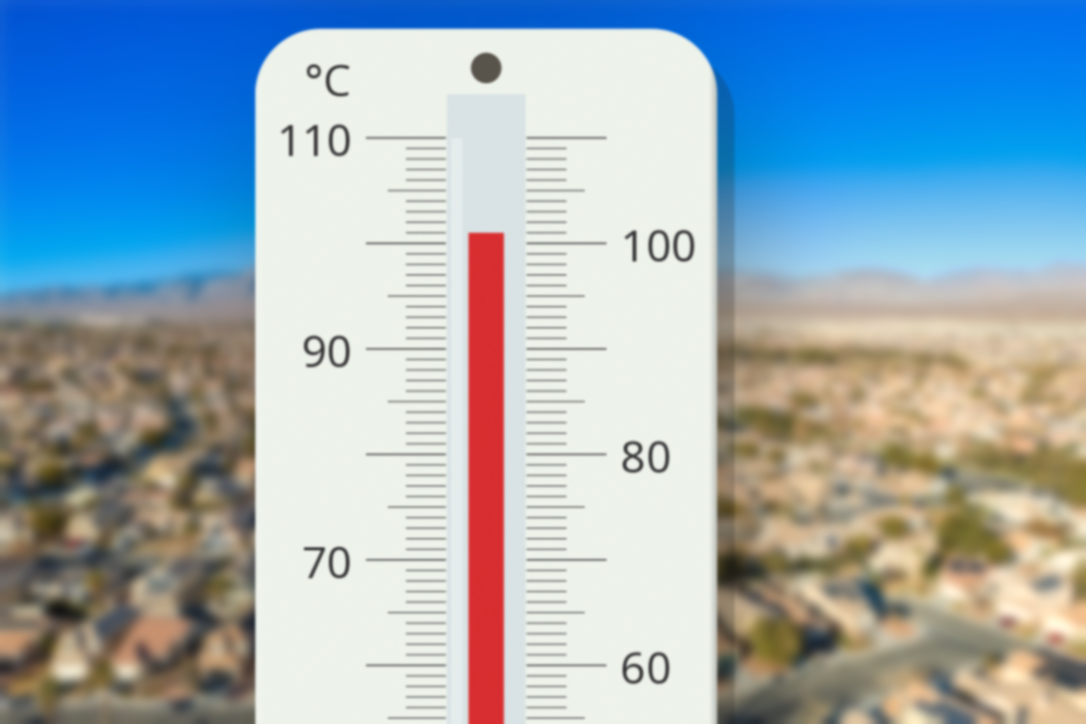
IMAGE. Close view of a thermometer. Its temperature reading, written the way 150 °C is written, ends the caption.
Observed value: 101 °C
